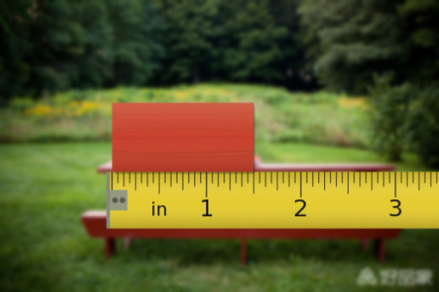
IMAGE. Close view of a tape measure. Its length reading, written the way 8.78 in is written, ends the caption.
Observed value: 1.5 in
